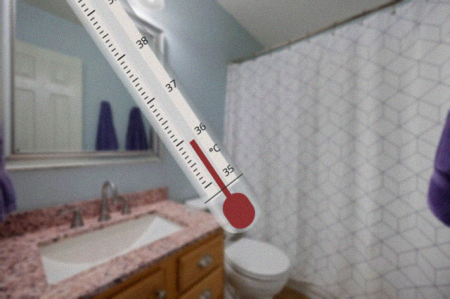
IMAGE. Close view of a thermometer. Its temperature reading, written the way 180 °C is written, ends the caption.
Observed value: 35.9 °C
